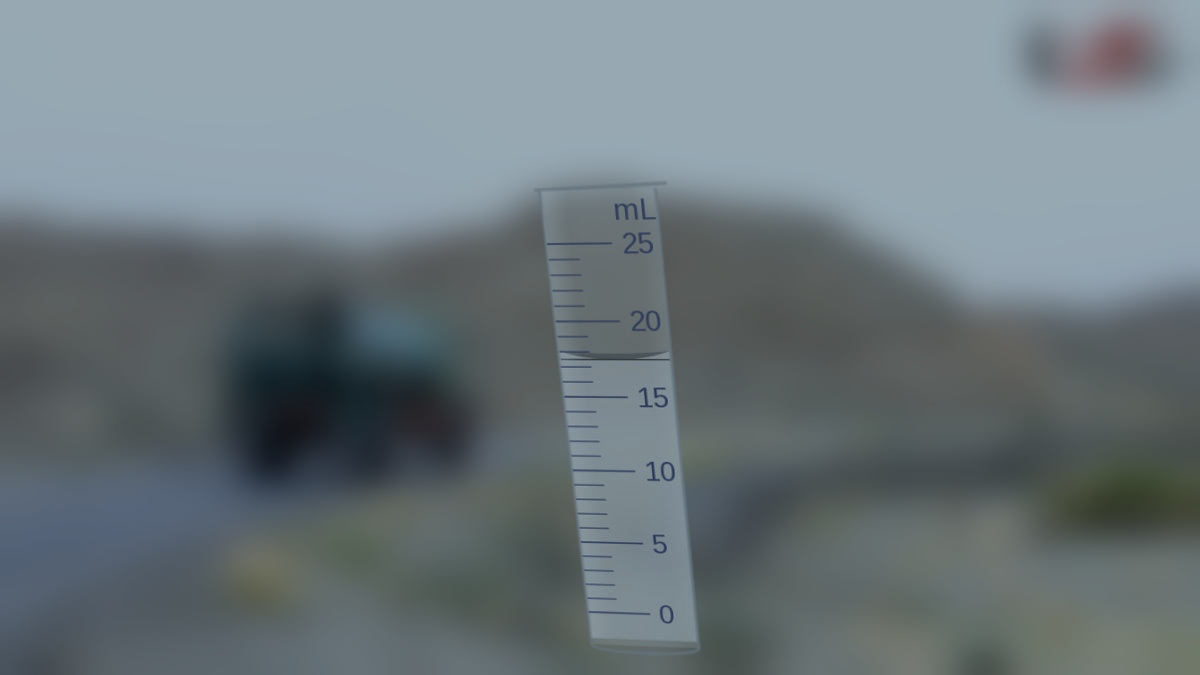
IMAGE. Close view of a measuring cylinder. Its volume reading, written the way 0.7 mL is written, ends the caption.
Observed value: 17.5 mL
